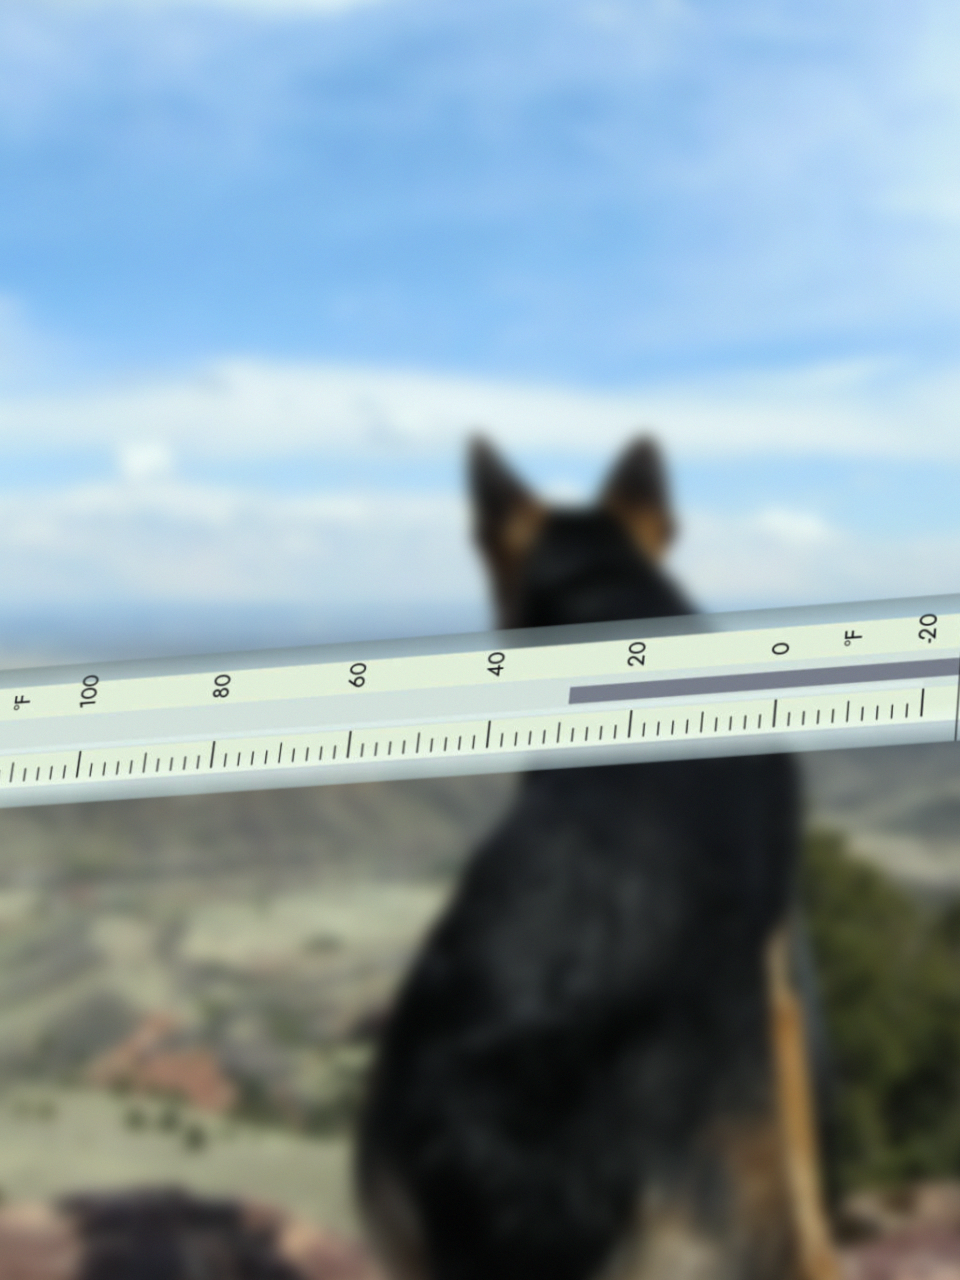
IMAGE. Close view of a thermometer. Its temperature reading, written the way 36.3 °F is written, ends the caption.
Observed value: 29 °F
